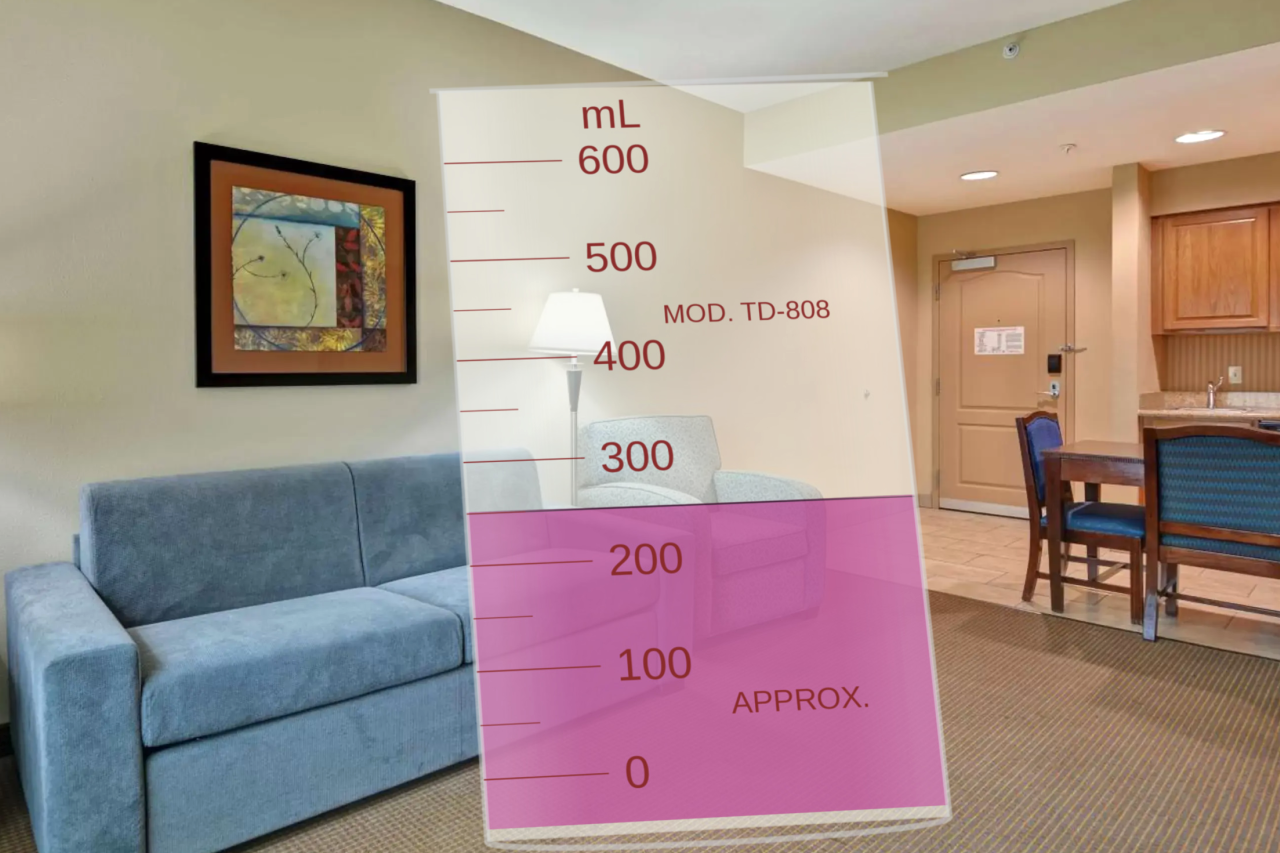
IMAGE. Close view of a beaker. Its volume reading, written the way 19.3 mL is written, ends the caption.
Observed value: 250 mL
